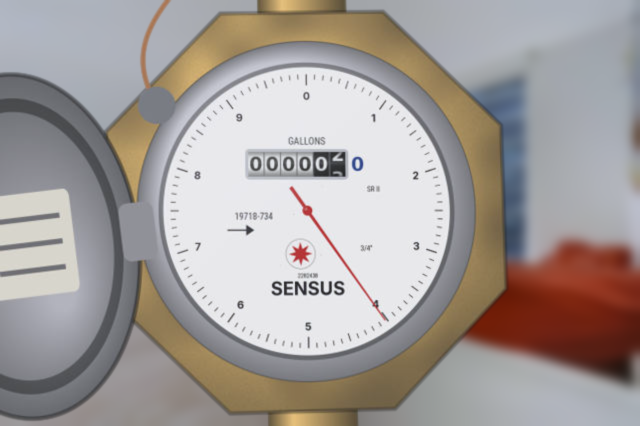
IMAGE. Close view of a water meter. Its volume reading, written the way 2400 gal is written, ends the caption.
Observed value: 24.0 gal
